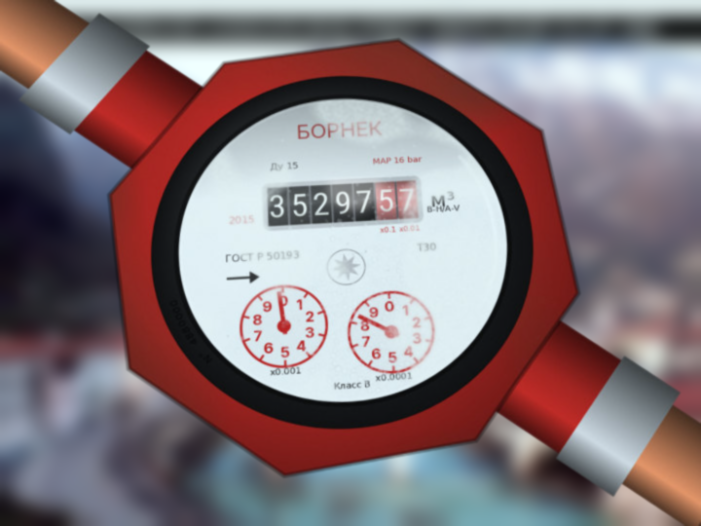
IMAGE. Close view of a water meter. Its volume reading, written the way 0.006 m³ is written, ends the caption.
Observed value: 35297.5698 m³
